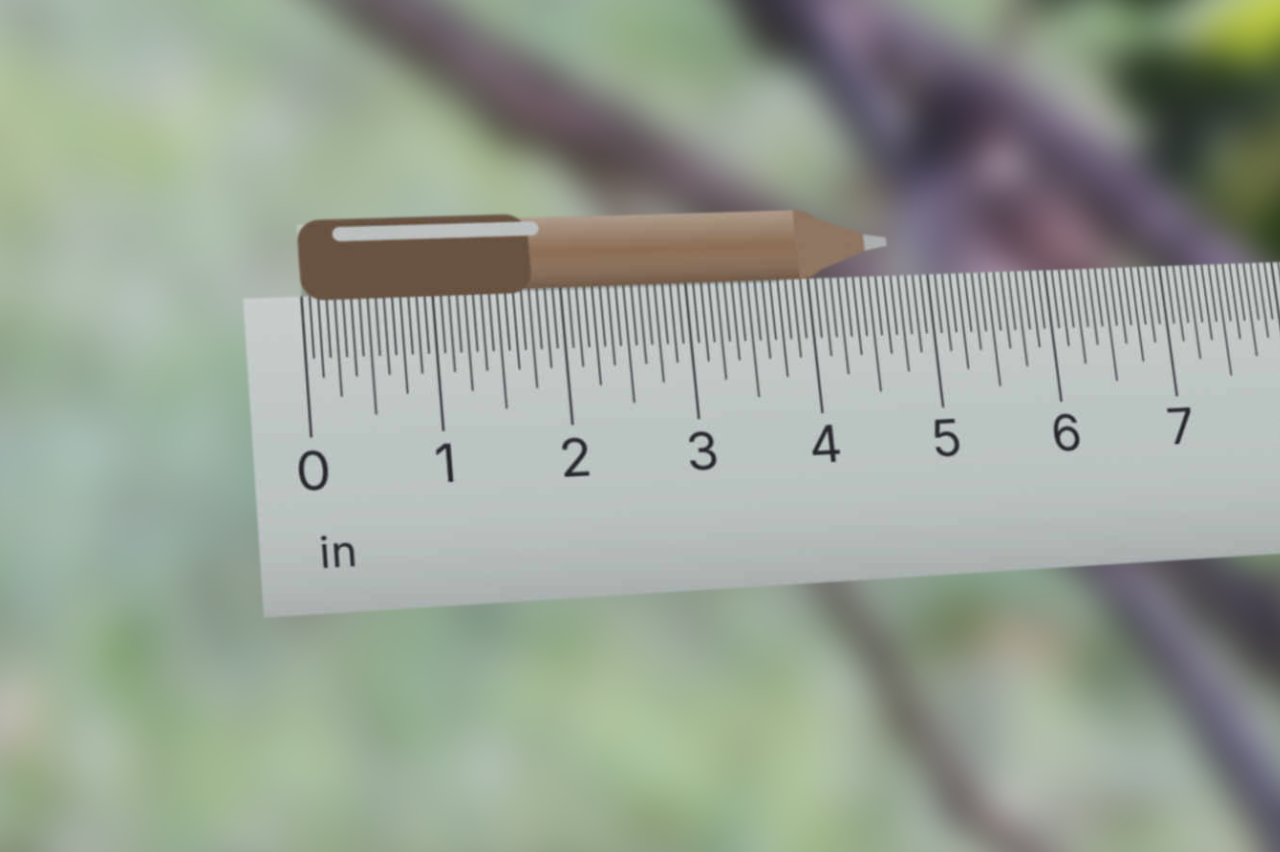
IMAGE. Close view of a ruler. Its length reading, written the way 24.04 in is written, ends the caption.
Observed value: 4.6875 in
